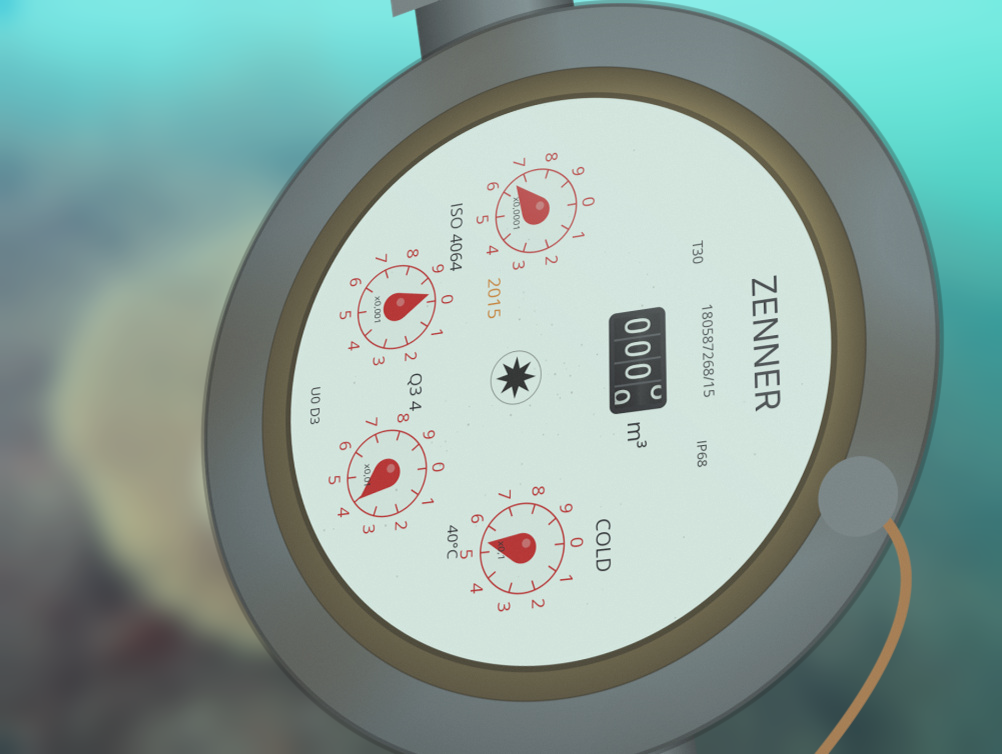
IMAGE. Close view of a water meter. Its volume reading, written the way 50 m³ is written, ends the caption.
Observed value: 8.5396 m³
